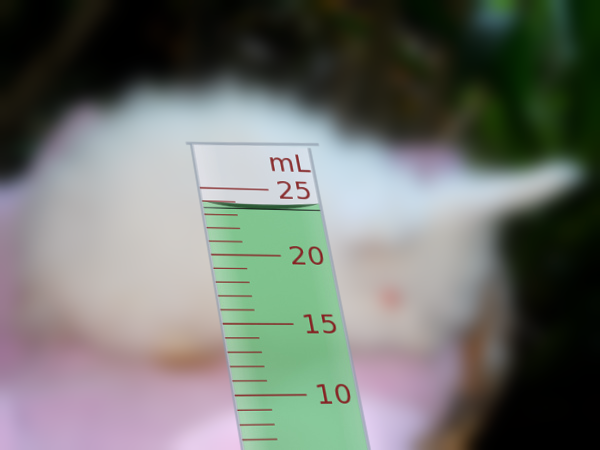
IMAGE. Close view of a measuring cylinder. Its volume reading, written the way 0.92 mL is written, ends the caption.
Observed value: 23.5 mL
